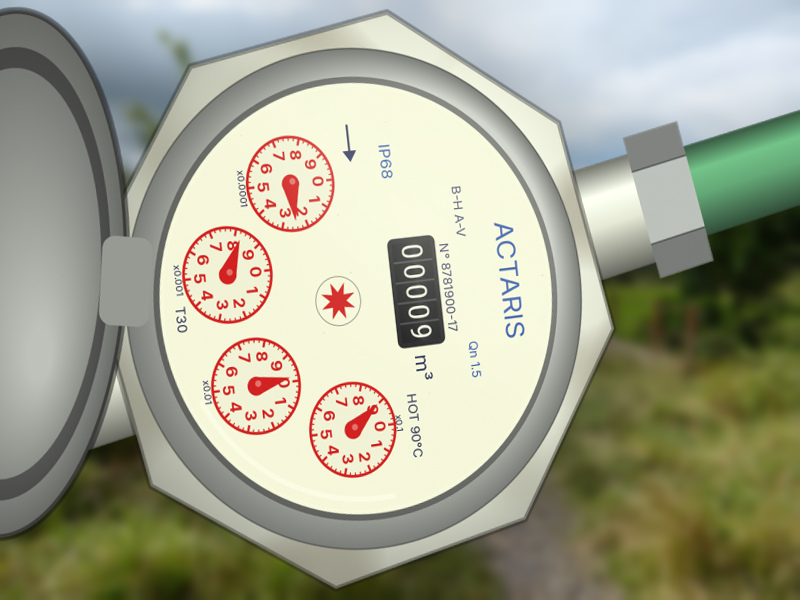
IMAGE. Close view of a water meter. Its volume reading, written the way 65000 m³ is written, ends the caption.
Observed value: 9.8982 m³
